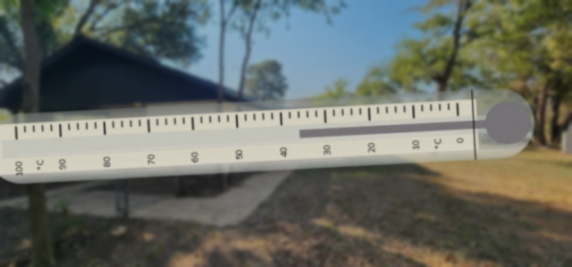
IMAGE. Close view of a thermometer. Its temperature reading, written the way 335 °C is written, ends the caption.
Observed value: 36 °C
